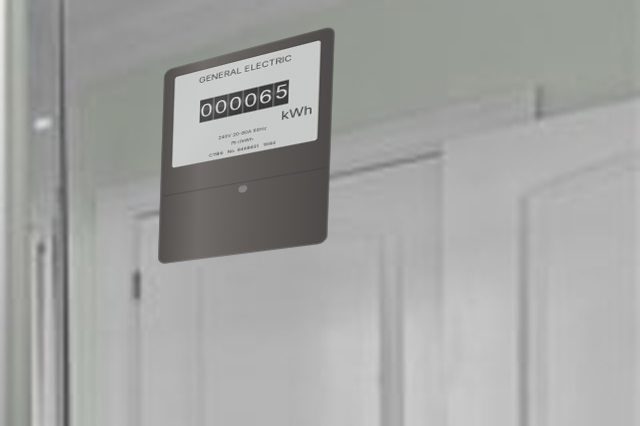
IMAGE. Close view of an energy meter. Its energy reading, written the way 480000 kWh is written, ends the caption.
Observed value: 65 kWh
